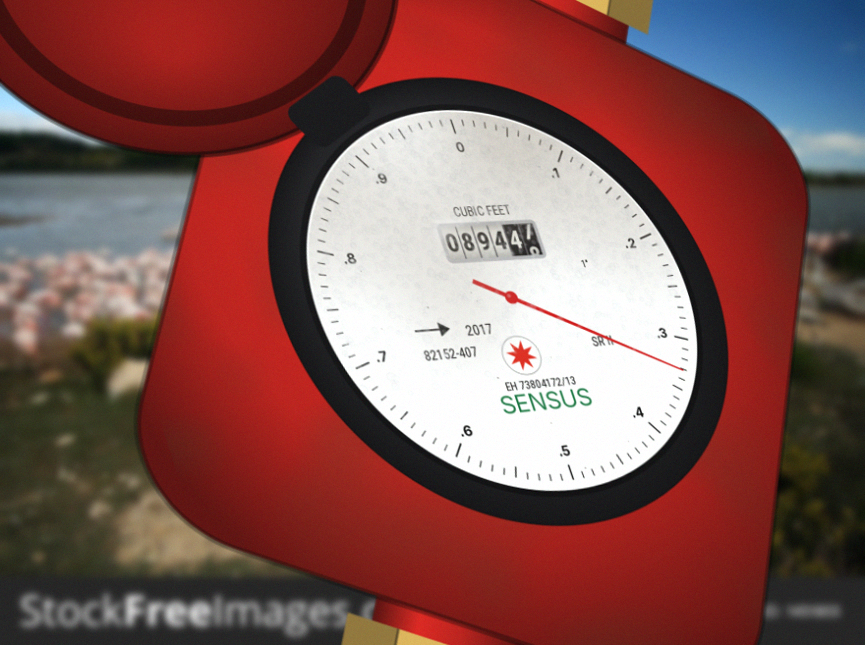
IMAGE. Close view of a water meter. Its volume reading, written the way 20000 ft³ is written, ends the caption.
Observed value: 89447.33 ft³
